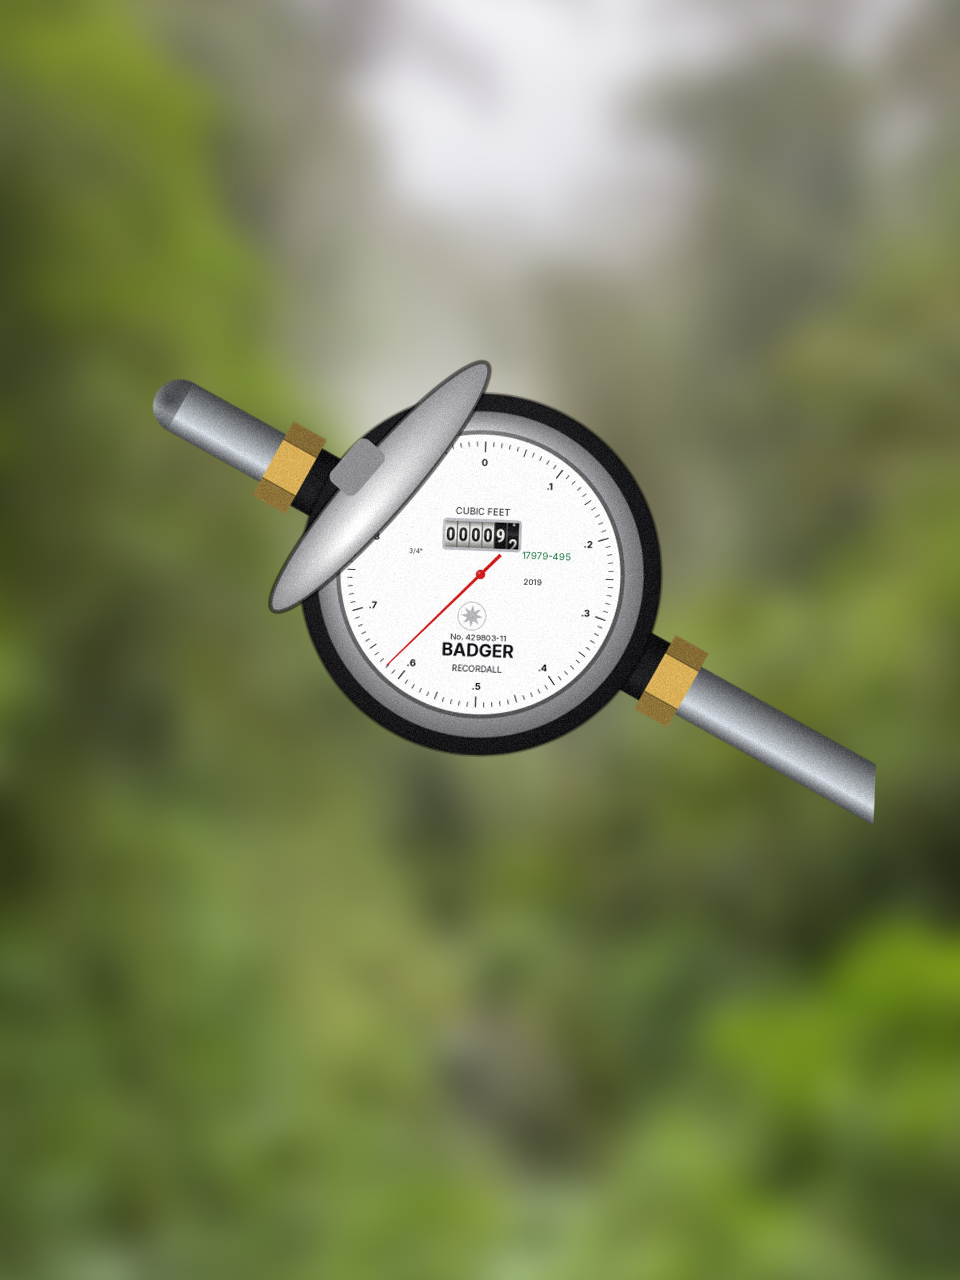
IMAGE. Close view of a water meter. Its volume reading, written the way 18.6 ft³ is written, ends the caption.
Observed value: 91.62 ft³
